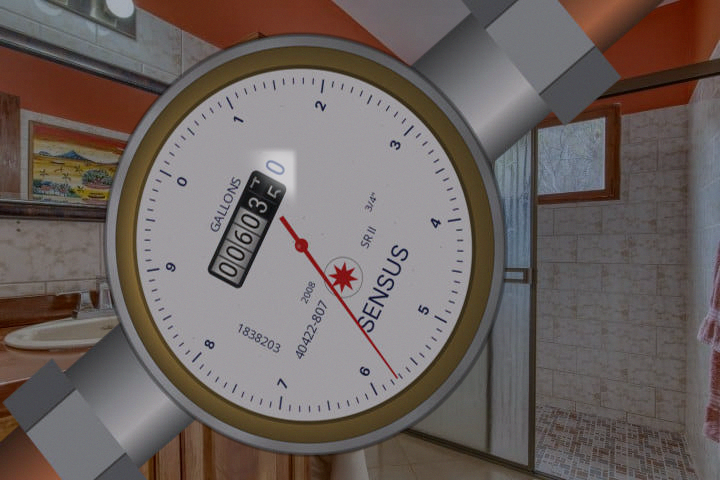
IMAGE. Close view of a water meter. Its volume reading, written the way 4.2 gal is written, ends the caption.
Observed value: 60345.7 gal
